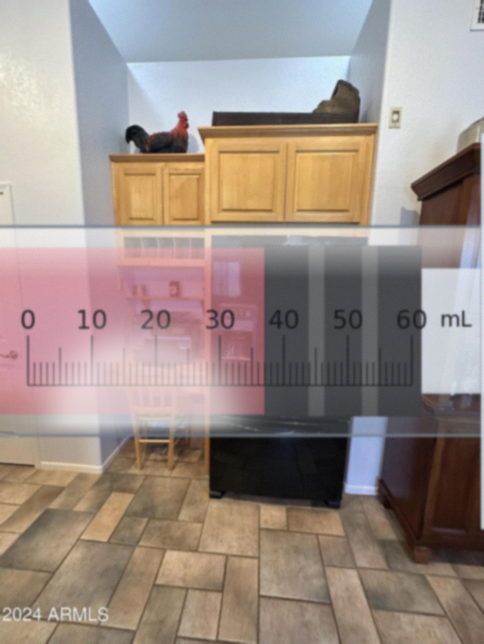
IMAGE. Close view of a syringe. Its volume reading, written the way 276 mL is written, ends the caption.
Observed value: 37 mL
